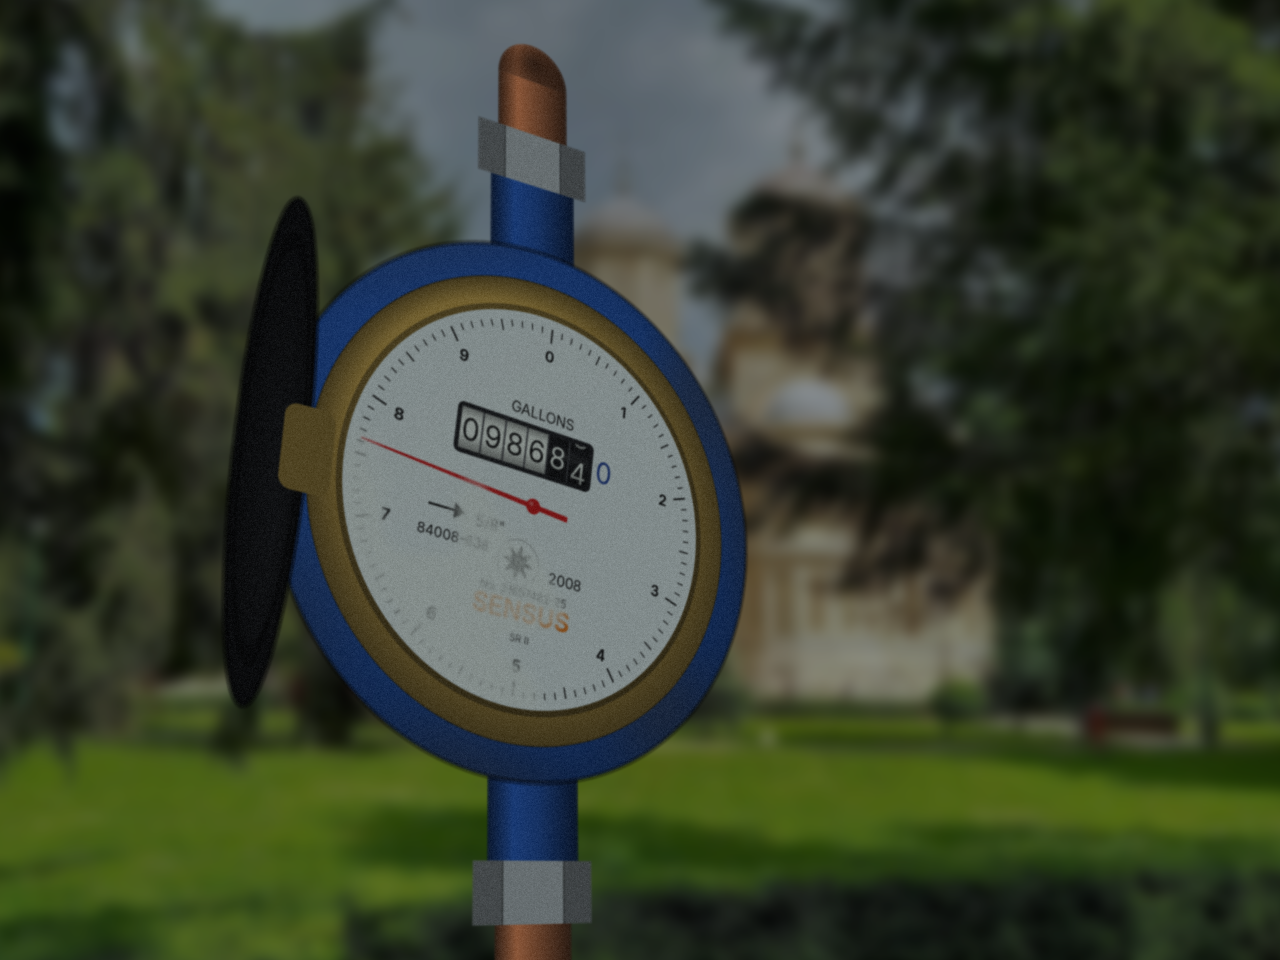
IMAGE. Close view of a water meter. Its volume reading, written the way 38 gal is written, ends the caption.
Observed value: 986837.6 gal
